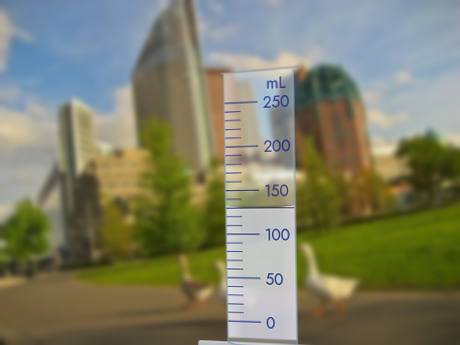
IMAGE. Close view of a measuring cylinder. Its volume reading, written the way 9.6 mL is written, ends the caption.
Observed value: 130 mL
